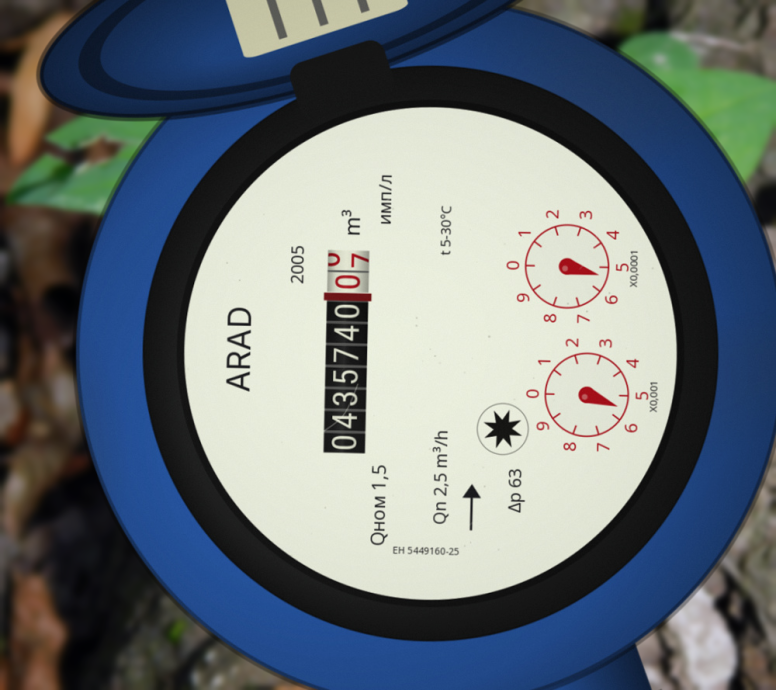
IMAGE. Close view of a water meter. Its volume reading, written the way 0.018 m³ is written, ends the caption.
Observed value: 435740.0655 m³
